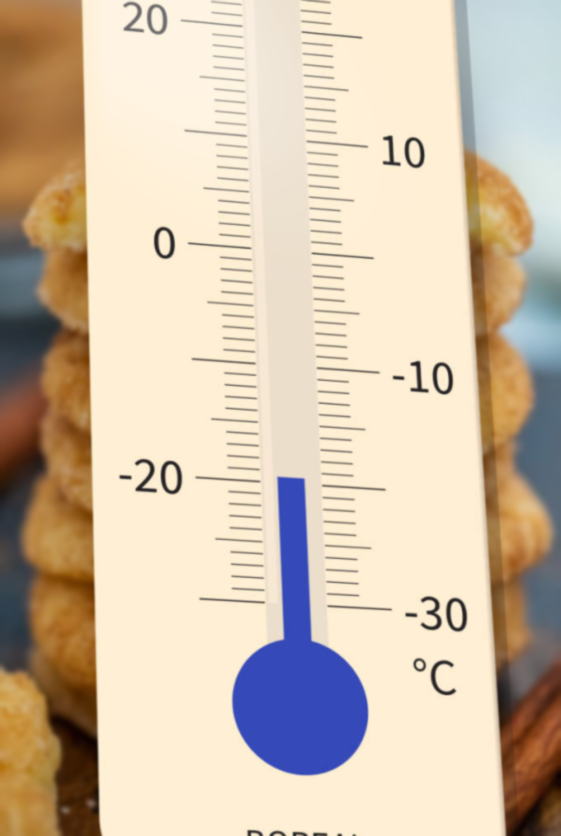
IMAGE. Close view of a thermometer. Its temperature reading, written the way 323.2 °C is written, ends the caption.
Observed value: -19.5 °C
